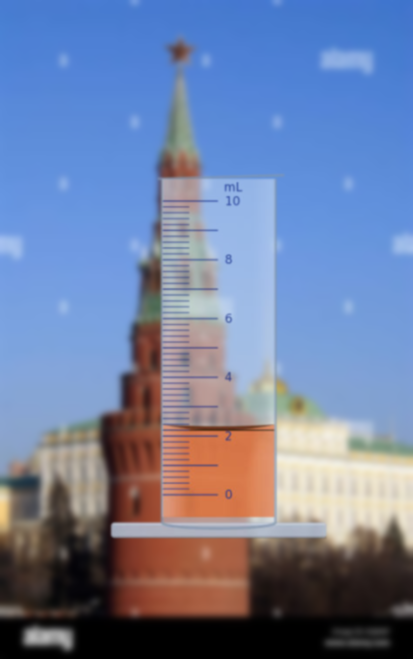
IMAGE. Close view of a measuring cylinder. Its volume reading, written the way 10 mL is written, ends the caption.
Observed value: 2.2 mL
